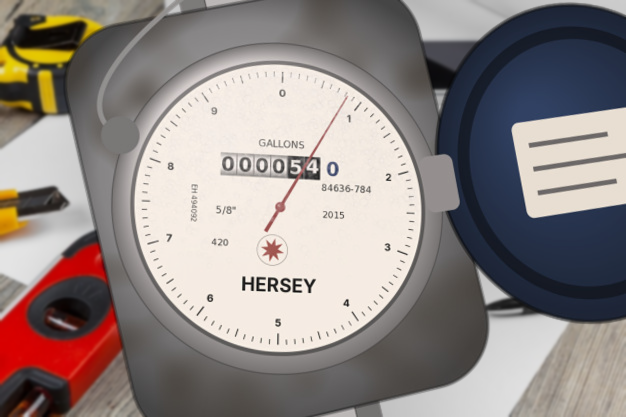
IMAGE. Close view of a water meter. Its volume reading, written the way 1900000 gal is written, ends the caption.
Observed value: 540.8 gal
